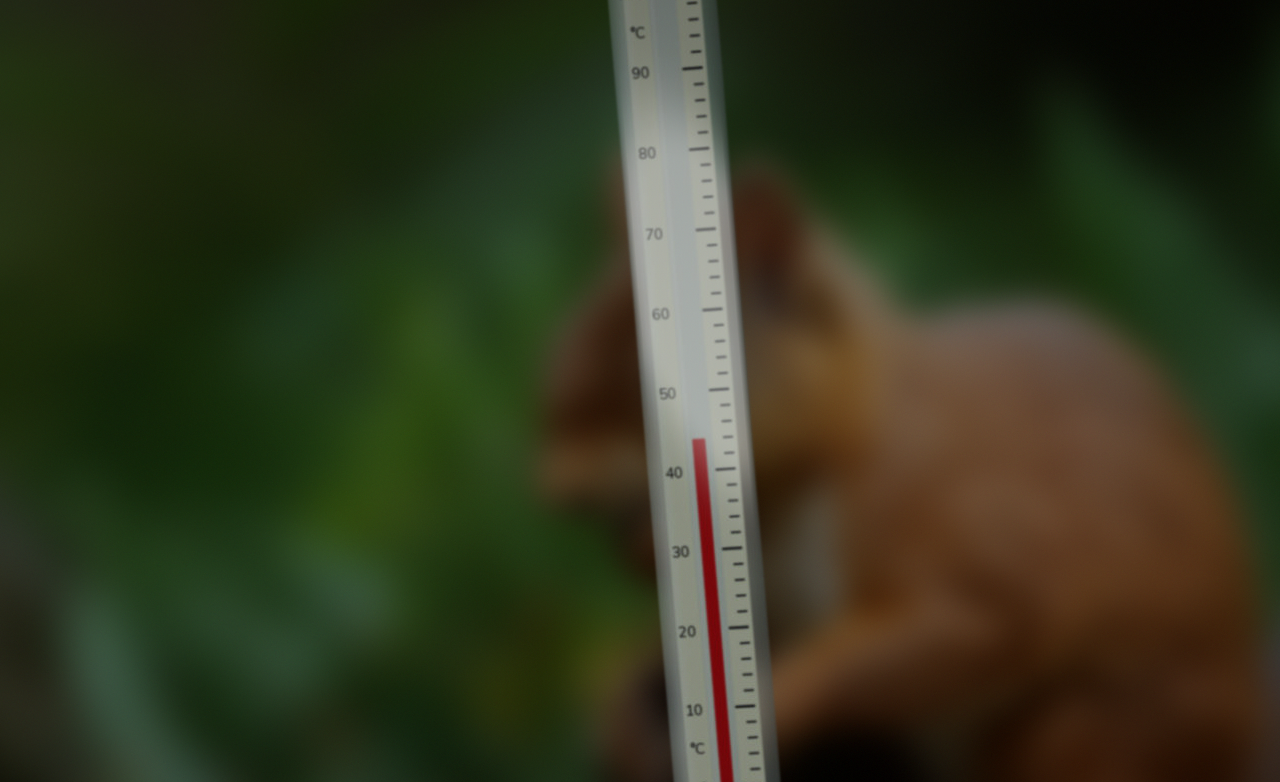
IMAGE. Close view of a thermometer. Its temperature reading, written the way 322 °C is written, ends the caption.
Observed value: 44 °C
